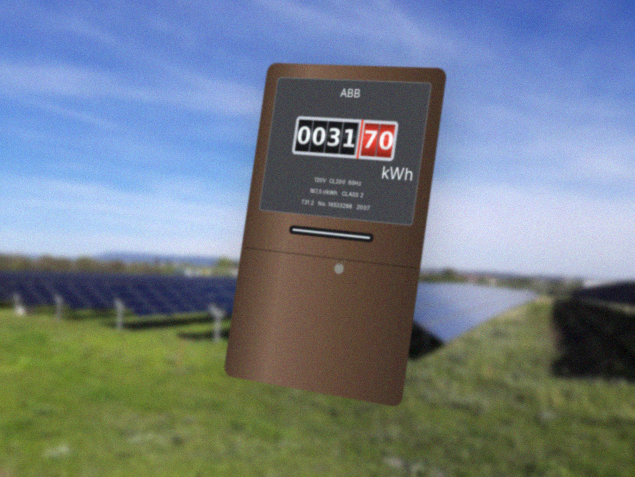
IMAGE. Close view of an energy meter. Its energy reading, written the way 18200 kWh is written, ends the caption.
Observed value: 31.70 kWh
